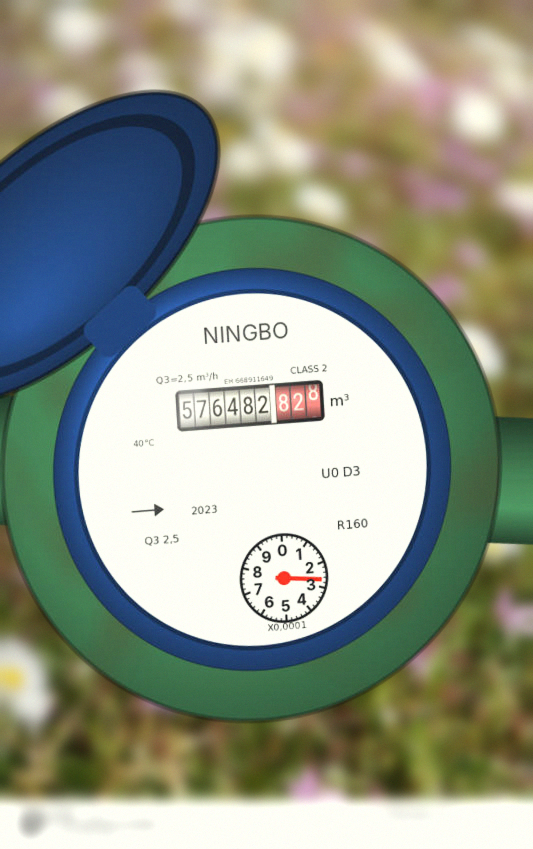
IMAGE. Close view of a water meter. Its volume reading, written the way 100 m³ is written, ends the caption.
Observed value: 576482.8282 m³
